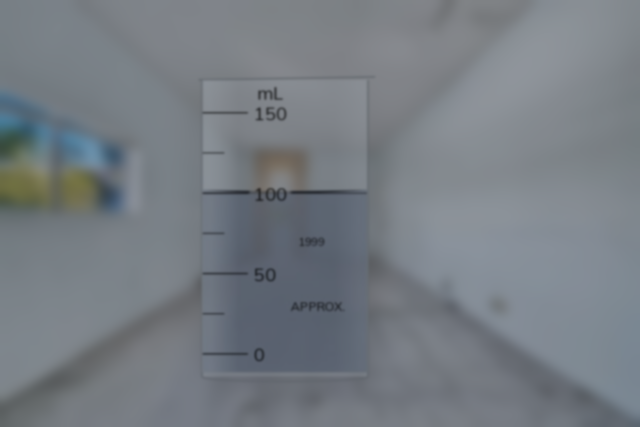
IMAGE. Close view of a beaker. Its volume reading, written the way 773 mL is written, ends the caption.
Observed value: 100 mL
